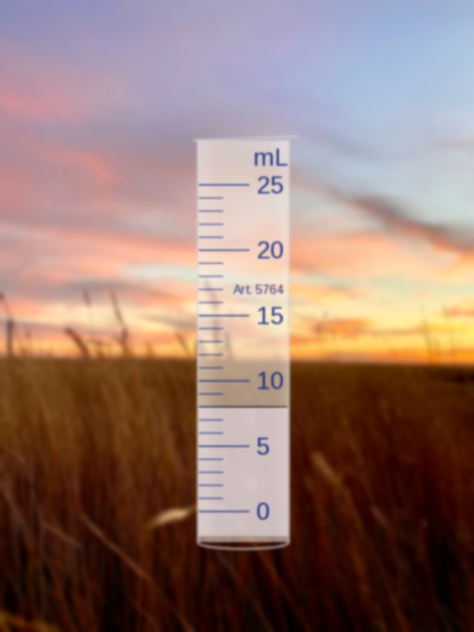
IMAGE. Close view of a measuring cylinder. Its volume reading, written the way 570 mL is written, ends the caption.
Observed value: 8 mL
